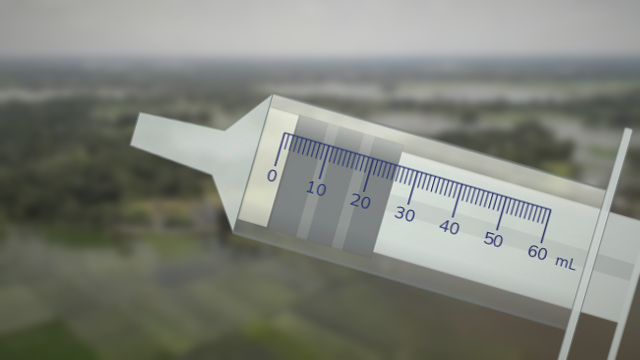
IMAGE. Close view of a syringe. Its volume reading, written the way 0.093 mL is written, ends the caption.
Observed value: 2 mL
